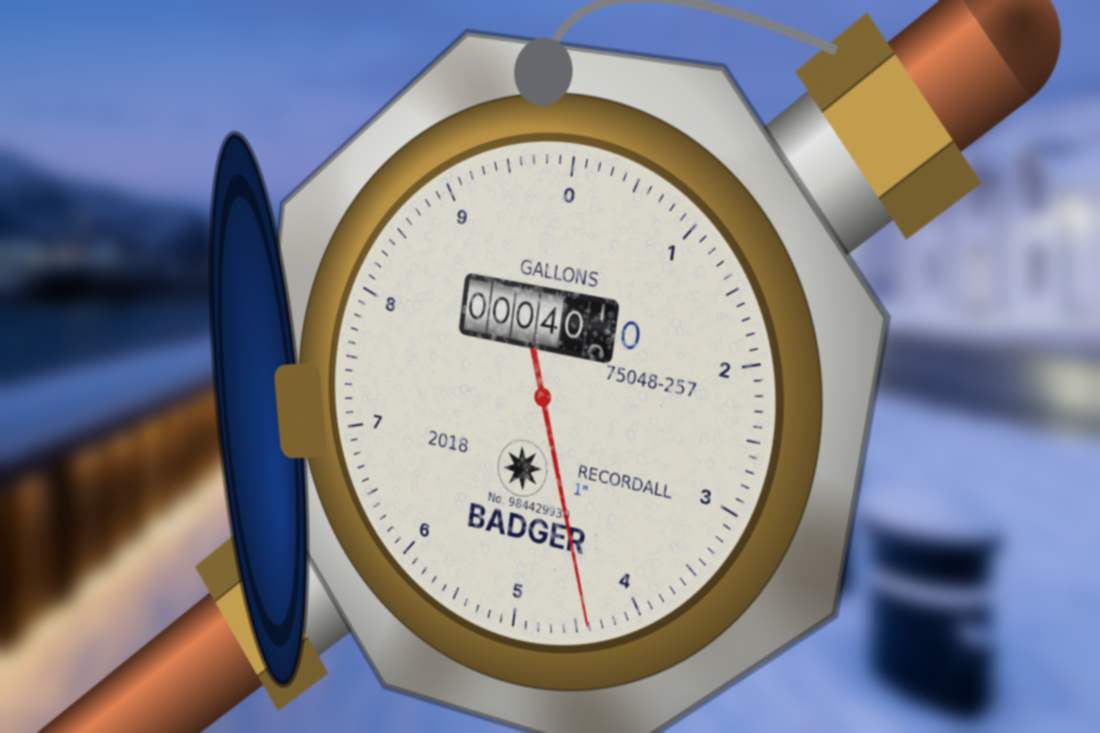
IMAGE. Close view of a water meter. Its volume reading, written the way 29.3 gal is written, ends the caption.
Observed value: 4014.4 gal
